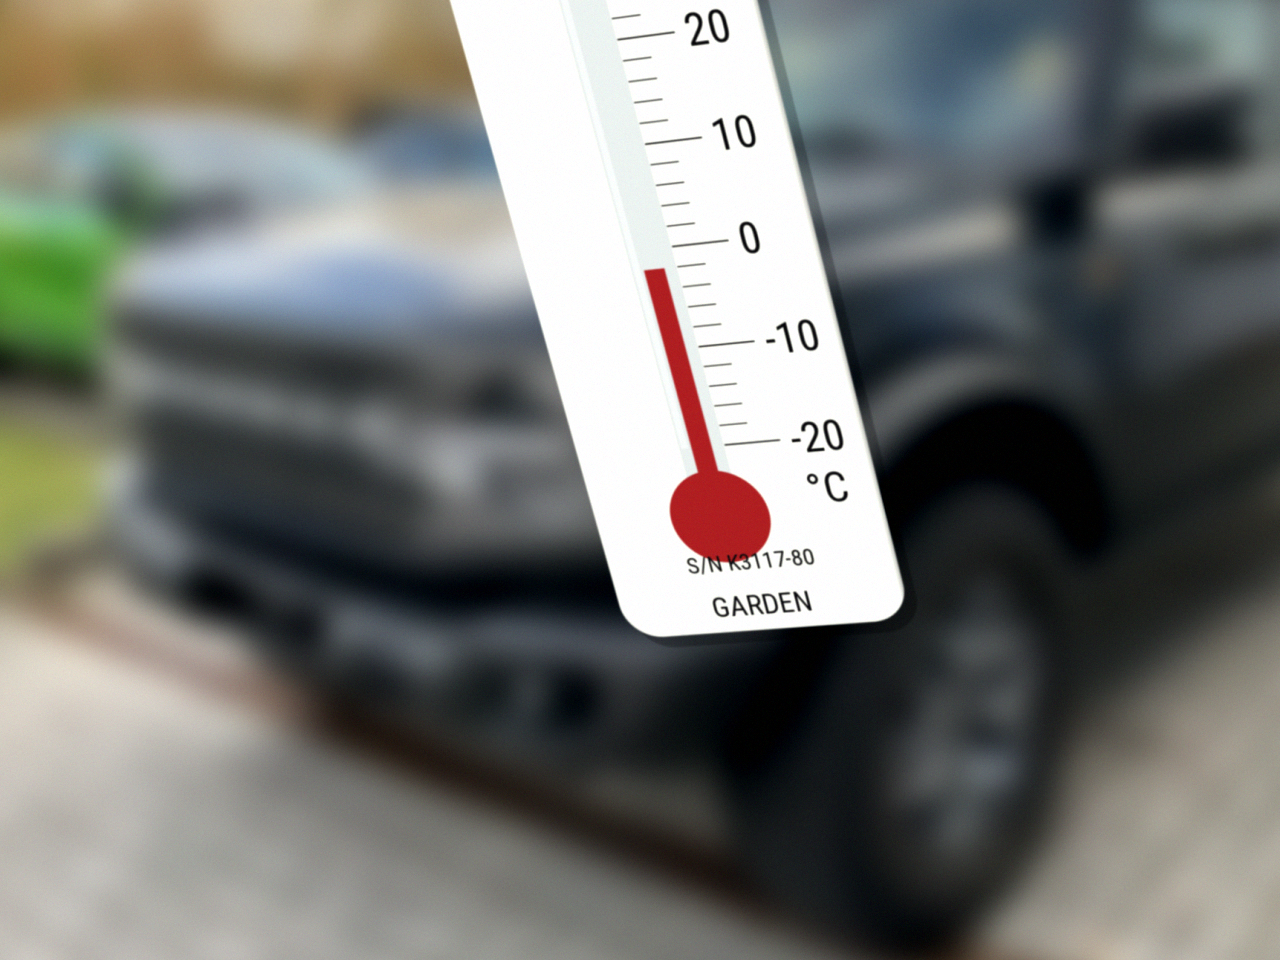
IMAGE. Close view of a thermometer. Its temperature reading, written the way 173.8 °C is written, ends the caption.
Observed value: -2 °C
